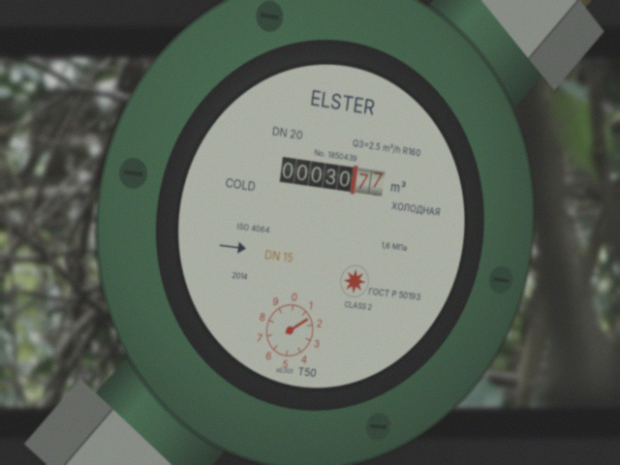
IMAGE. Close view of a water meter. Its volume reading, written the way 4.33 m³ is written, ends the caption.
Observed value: 30.771 m³
